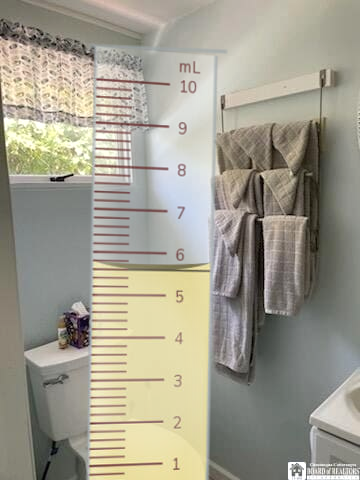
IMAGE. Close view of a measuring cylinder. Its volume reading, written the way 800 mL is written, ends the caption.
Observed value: 5.6 mL
